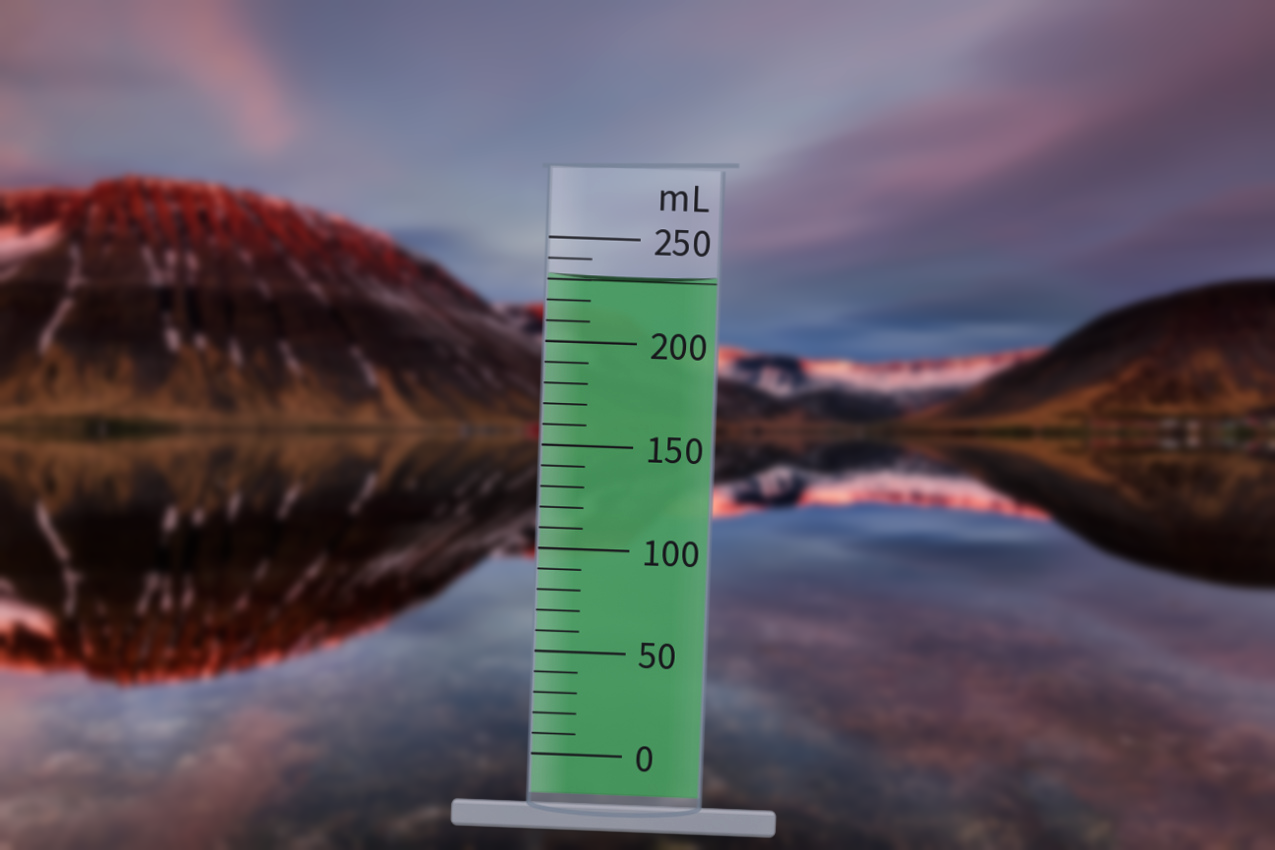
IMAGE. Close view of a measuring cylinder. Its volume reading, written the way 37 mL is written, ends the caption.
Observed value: 230 mL
